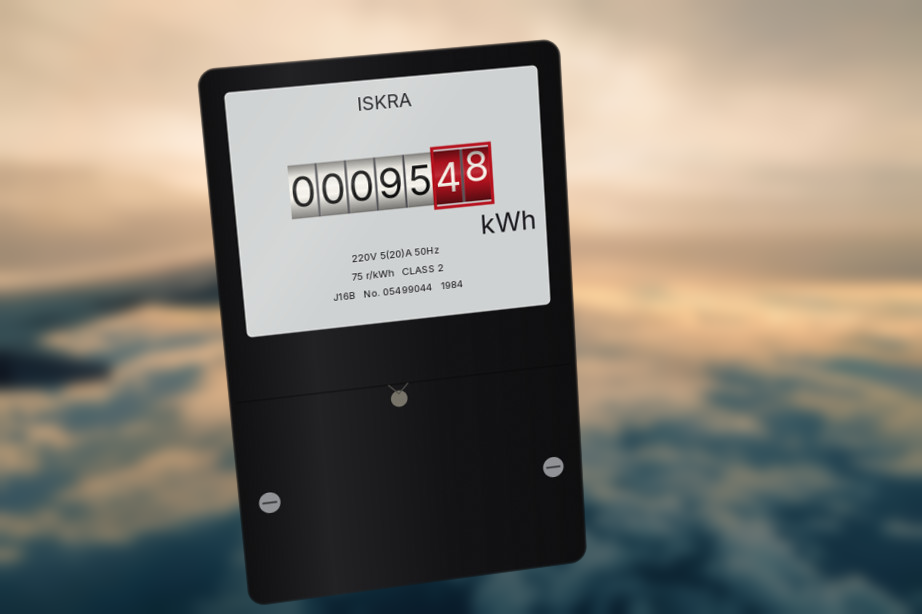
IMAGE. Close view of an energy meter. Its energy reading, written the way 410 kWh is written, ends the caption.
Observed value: 95.48 kWh
